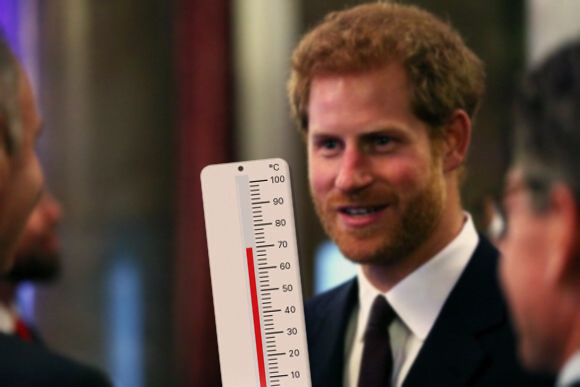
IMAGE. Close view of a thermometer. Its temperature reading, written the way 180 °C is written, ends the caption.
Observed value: 70 °C
